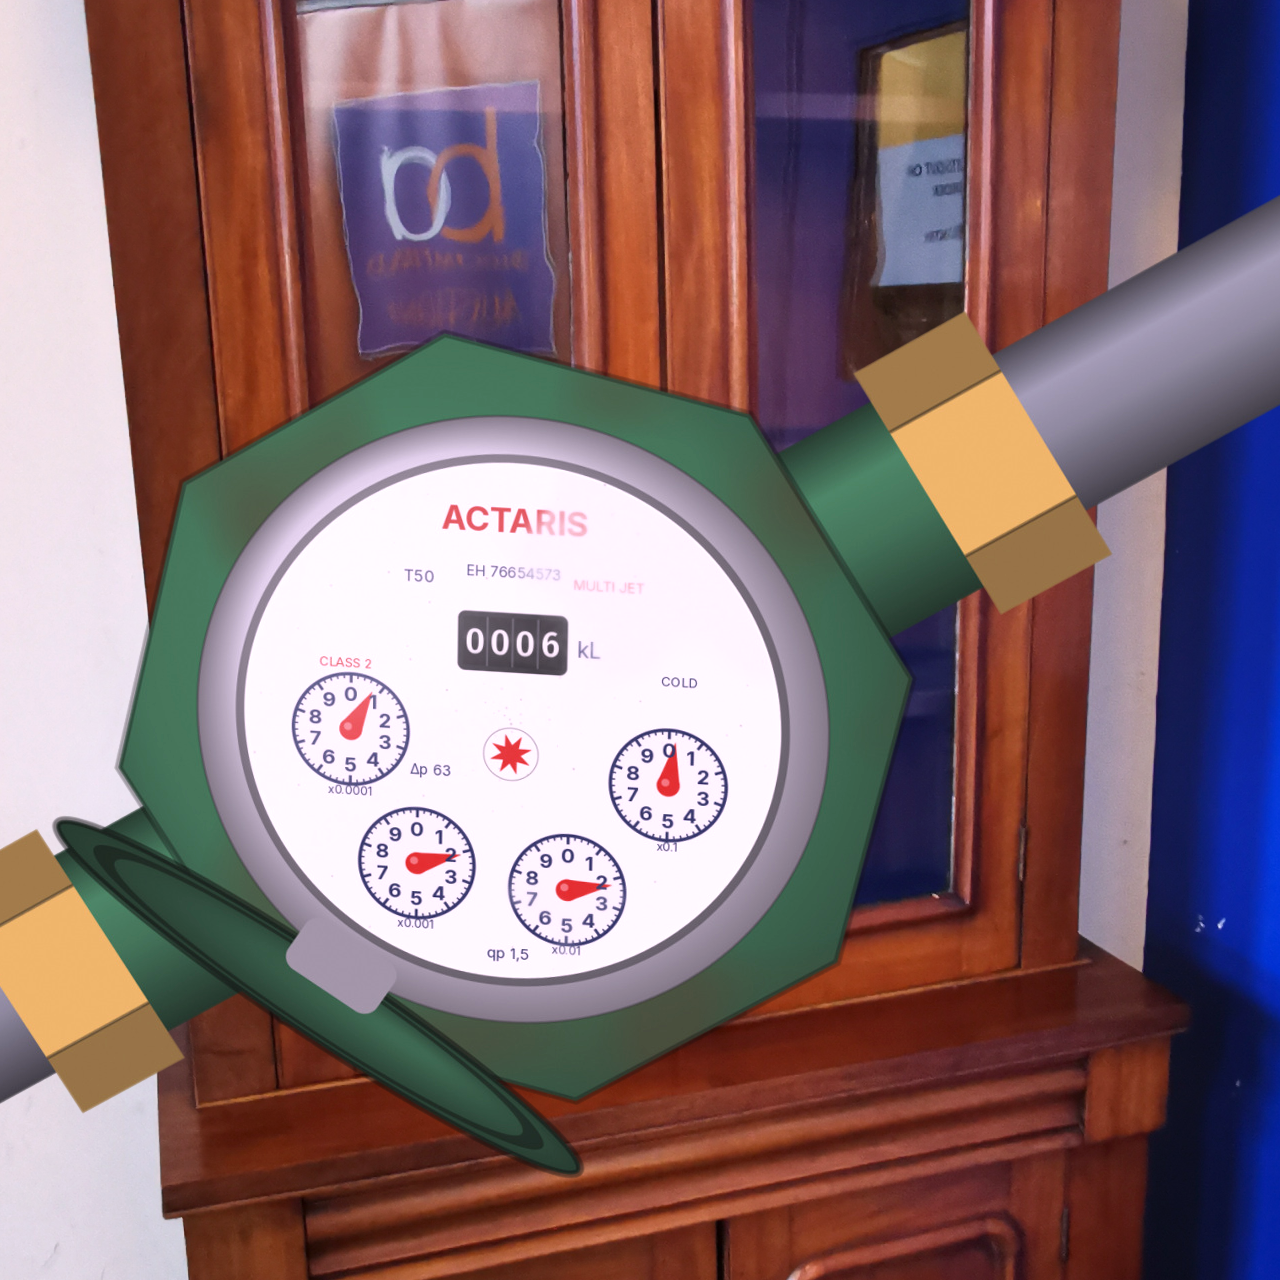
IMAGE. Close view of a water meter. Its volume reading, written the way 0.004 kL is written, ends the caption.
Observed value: 6.0220 kL
